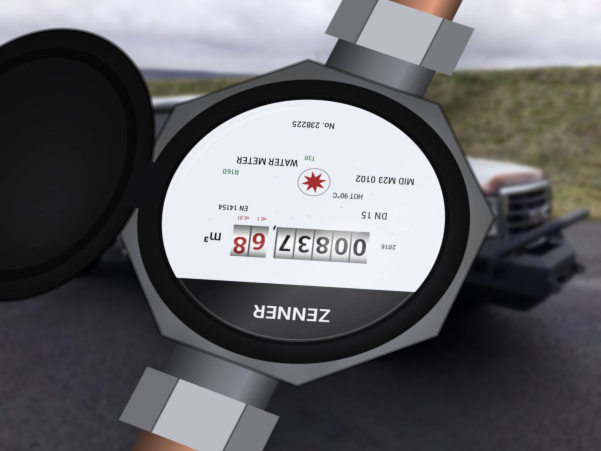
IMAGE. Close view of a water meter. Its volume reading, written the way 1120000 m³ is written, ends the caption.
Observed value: 837.68 m³
